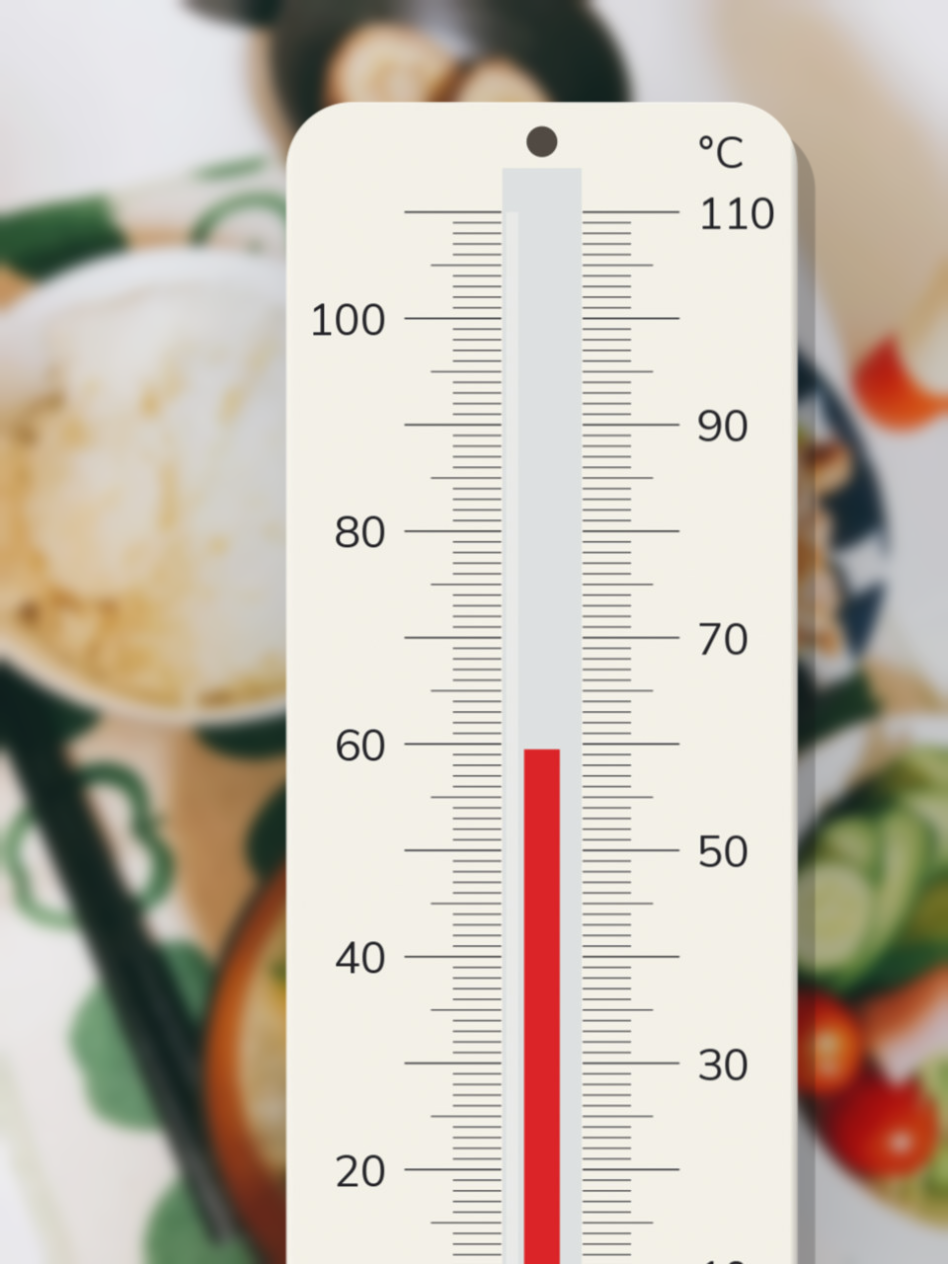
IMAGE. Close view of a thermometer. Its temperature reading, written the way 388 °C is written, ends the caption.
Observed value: 59.5 °C
